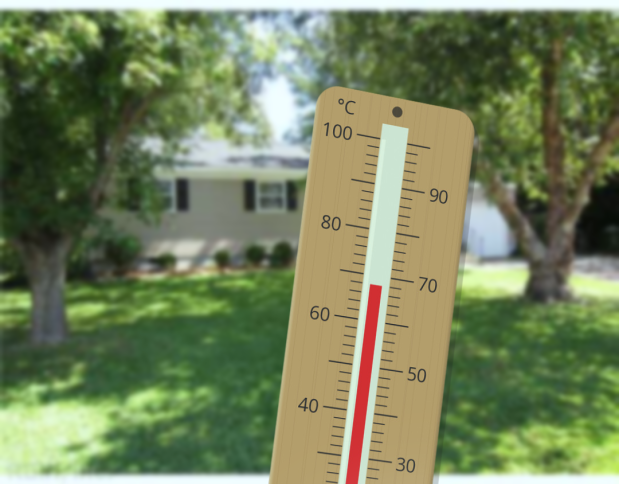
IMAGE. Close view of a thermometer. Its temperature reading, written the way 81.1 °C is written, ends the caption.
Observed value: 68 °C
